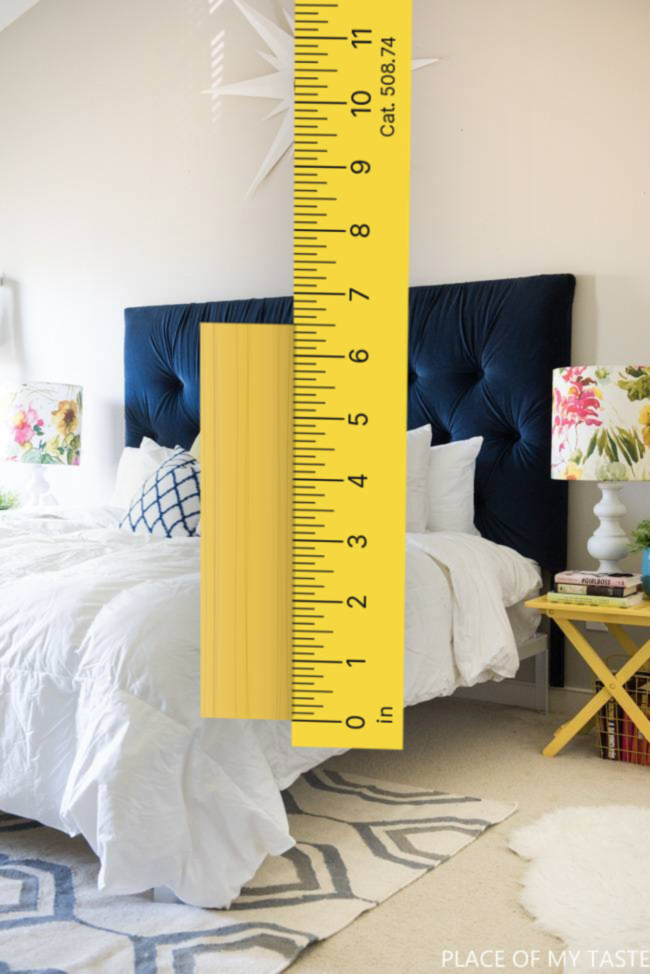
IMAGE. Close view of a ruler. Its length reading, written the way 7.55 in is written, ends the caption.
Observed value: 6.5 in
